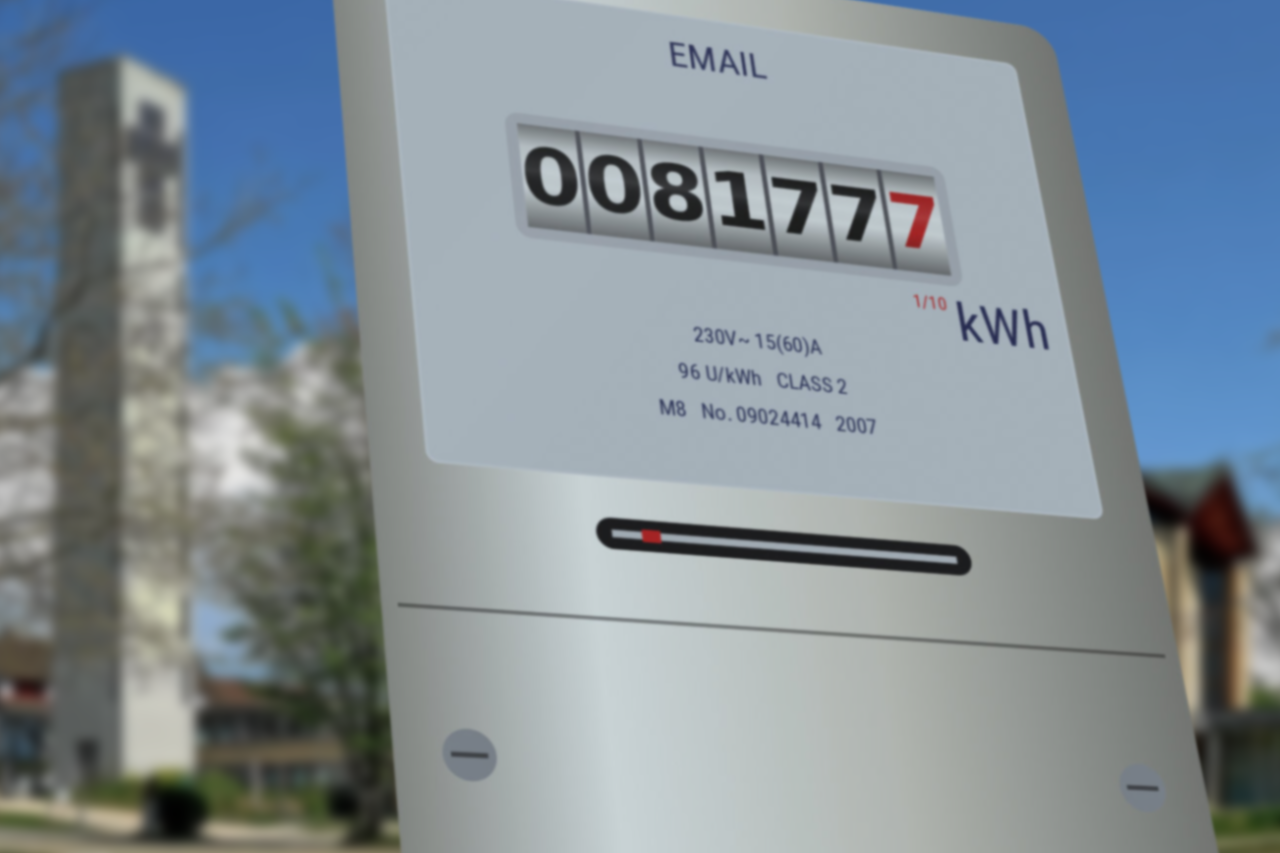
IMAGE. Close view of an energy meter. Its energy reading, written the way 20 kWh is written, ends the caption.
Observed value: 8177.7 kWh
